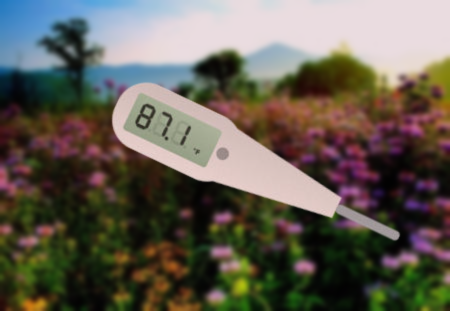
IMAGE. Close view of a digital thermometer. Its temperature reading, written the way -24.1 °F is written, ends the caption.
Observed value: 87.1 °F
